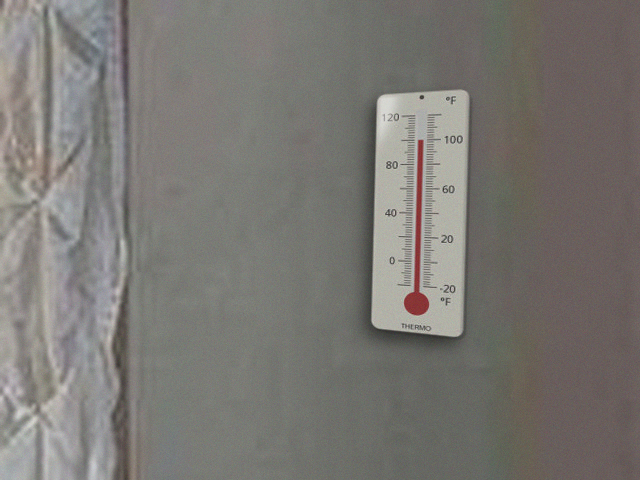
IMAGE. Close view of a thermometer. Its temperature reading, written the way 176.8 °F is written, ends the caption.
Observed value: 100 °F
